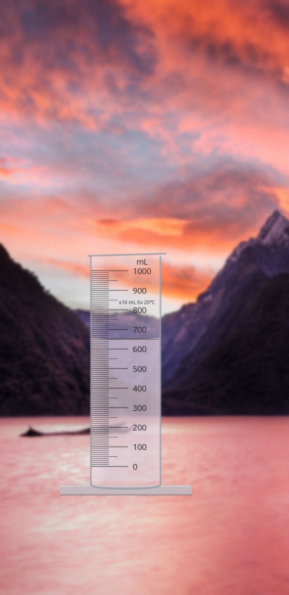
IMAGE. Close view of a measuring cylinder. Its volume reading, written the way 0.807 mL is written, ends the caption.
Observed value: 650 mL
